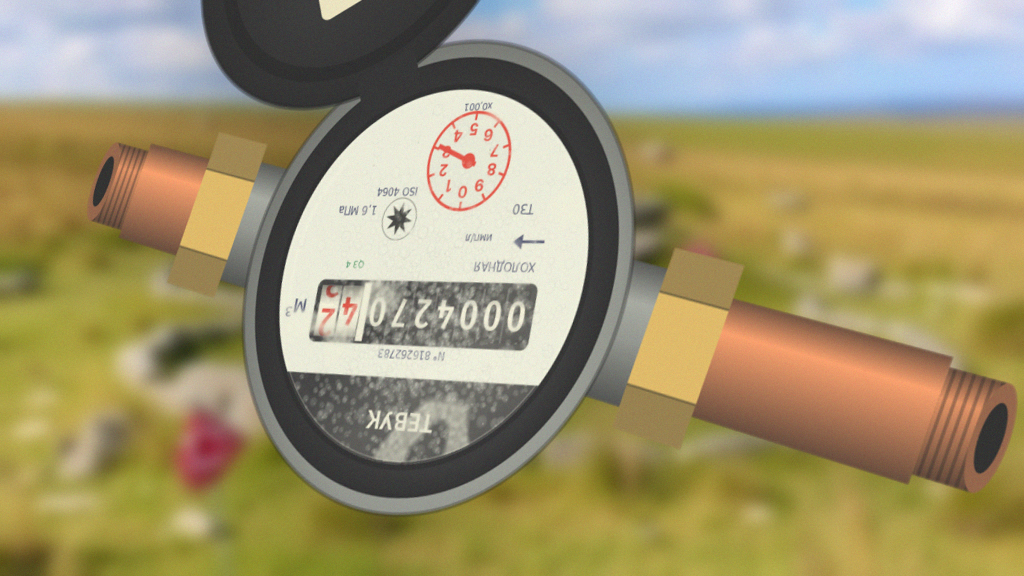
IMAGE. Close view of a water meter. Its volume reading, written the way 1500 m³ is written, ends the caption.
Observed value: 4270.423 m³
